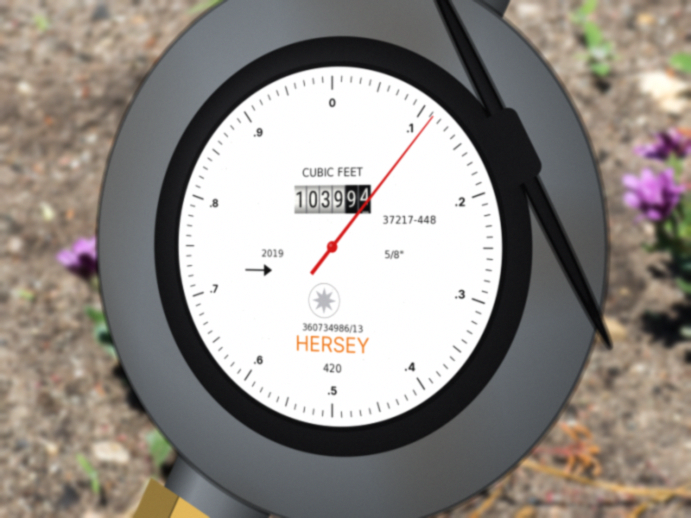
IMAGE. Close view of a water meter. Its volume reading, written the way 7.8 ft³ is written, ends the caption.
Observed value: 103994.11 ft³
